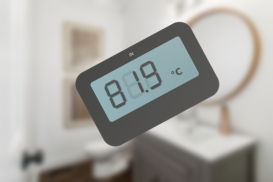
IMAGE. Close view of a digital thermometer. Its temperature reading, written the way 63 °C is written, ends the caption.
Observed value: 81.9 °C
